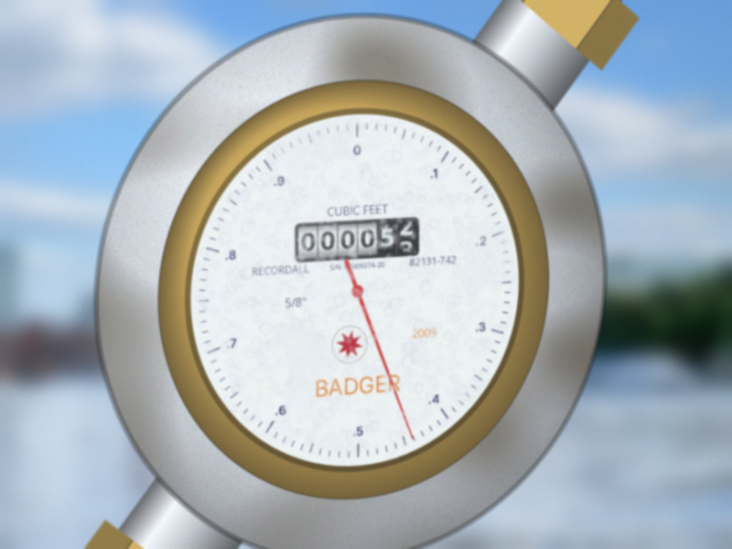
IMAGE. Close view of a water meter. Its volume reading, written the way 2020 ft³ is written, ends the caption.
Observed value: 52.44 ft³
